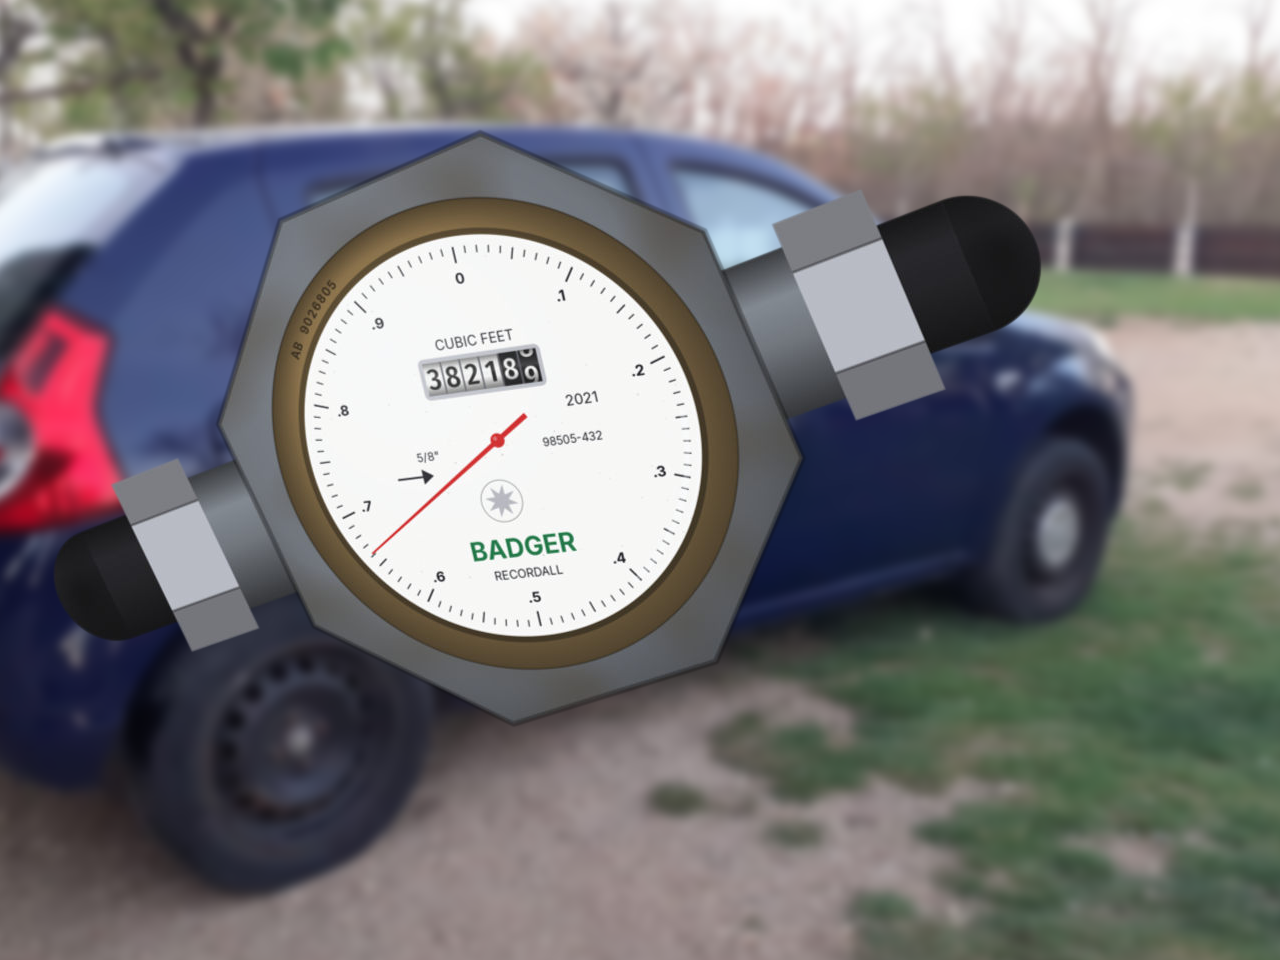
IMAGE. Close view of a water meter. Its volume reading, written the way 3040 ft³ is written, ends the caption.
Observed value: 382188.66 ft³
